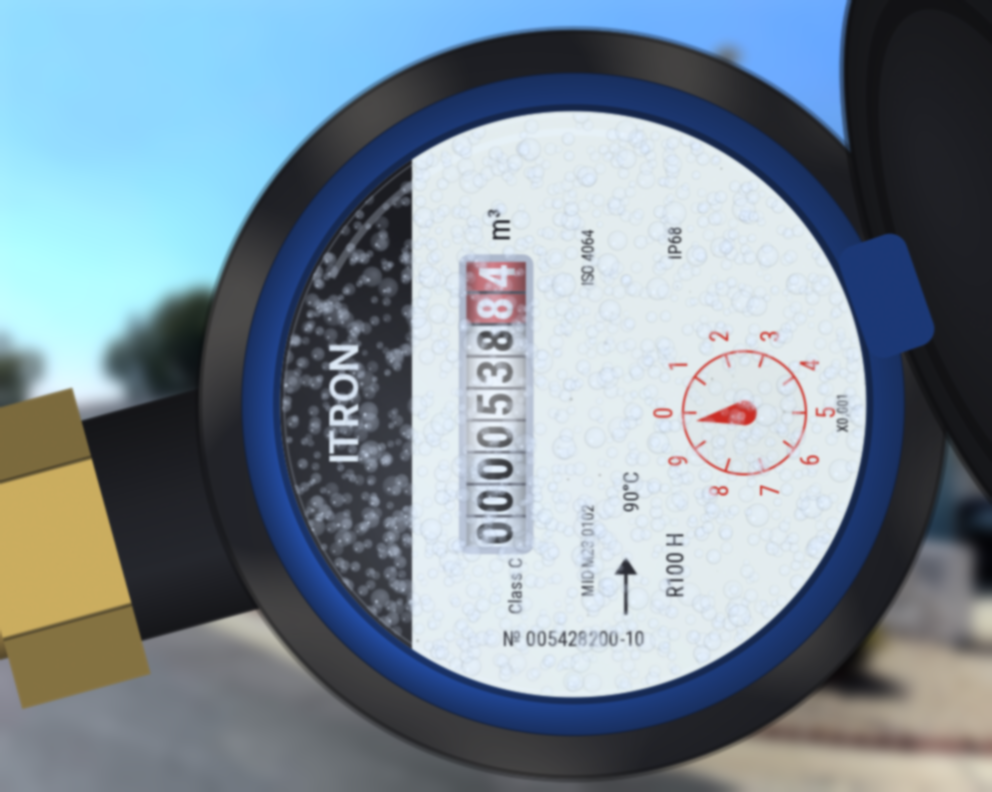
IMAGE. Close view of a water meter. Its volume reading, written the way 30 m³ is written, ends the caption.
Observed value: 538.839 m³
